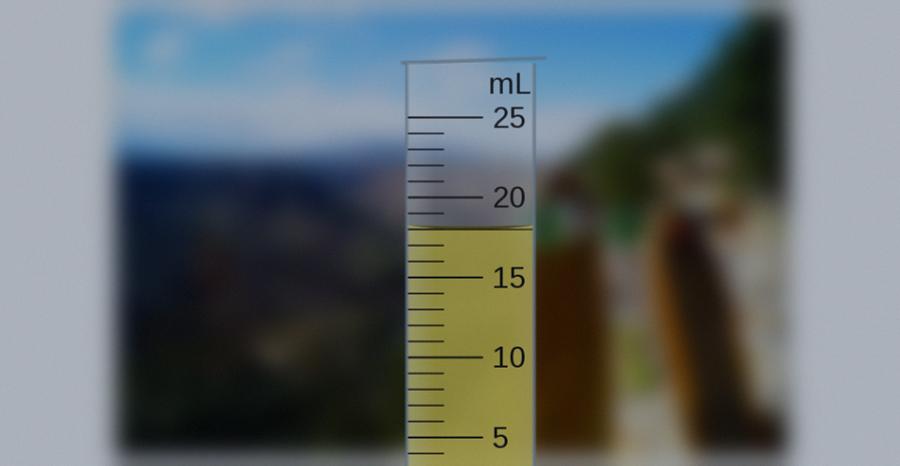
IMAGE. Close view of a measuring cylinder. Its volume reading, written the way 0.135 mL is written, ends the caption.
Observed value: 18 mL
